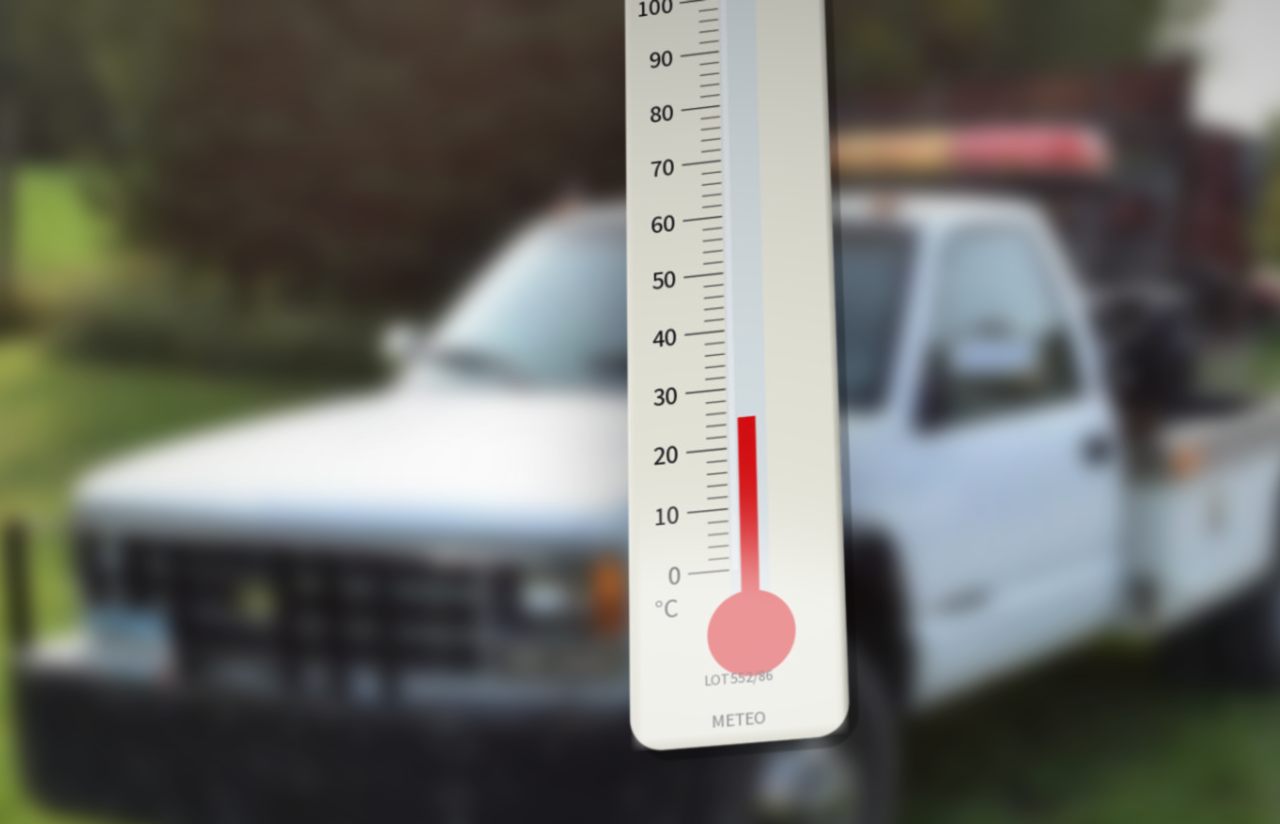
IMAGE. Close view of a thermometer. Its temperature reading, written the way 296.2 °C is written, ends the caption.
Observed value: 25 °C
